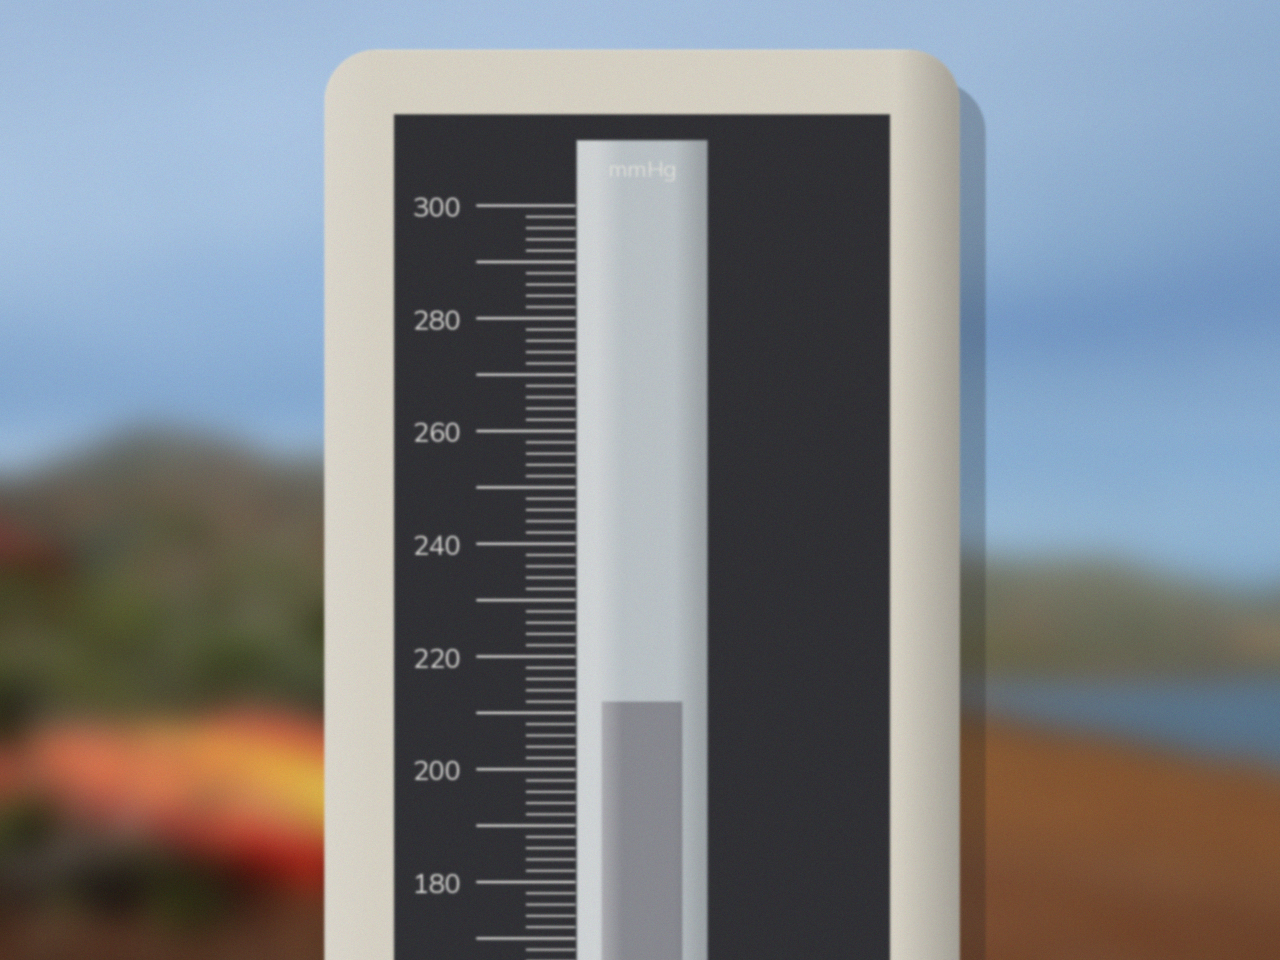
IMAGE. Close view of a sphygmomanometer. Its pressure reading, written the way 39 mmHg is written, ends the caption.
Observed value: 212 mmHg
